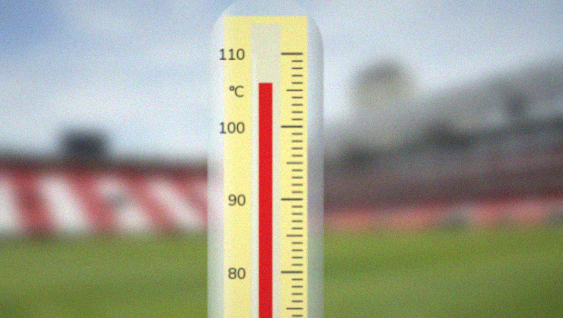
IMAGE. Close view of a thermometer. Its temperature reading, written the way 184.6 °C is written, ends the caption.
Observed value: 106 °C
